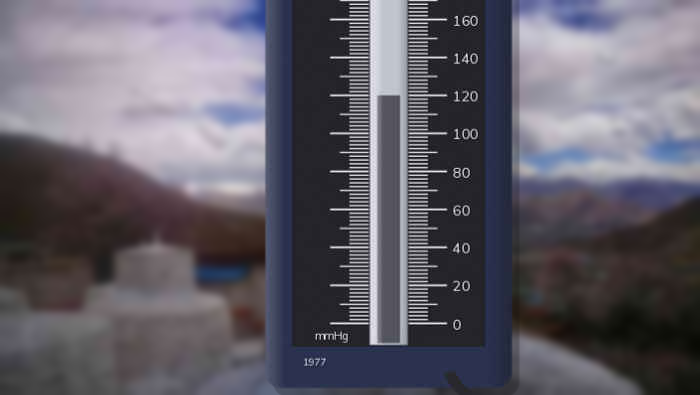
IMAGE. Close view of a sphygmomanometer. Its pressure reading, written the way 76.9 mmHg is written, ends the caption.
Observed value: 120 mmHg
